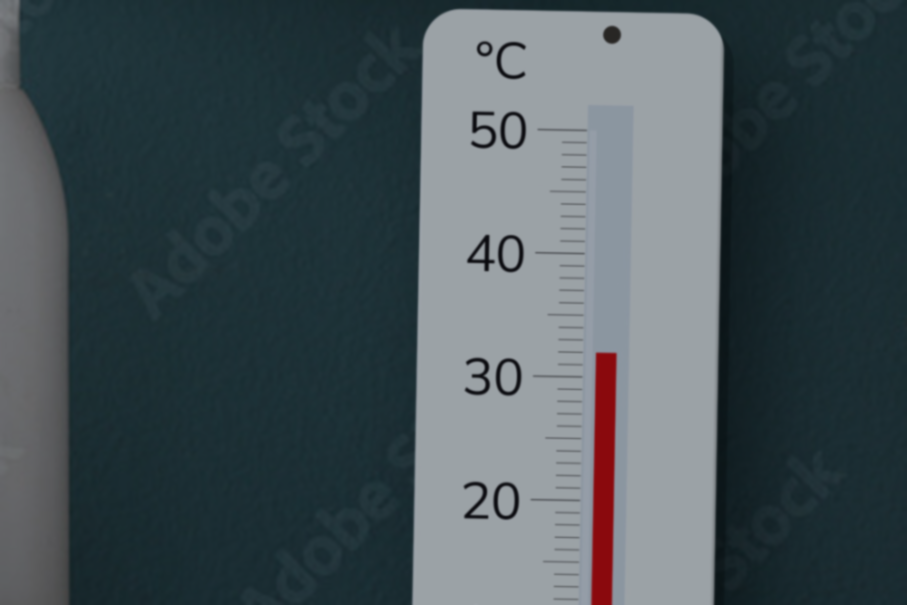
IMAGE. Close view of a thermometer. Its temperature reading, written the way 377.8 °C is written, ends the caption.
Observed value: 32 °C
